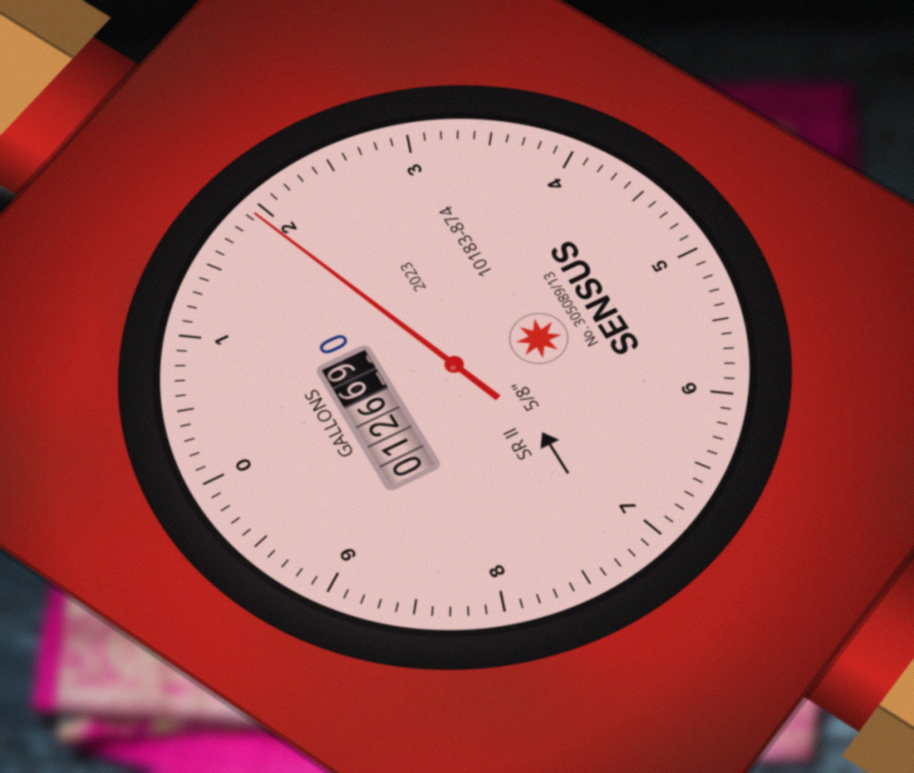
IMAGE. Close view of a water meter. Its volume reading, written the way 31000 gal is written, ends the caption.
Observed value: 126691.9 gal
